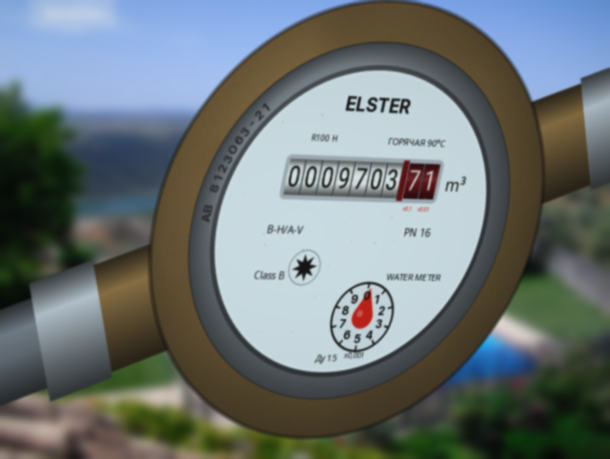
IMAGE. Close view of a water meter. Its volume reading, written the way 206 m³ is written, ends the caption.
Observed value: 9703.710 m³
